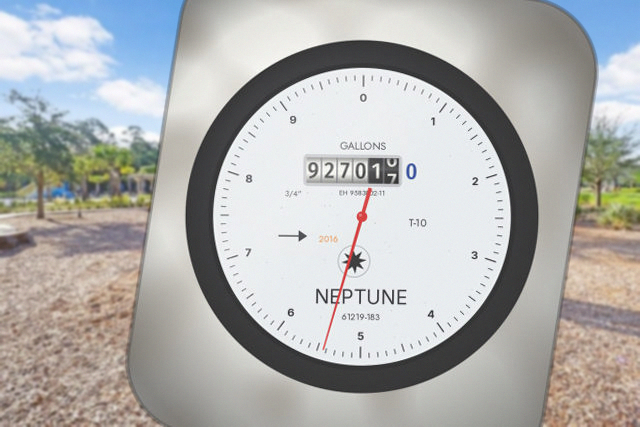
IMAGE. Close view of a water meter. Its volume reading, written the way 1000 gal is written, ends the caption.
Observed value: 9270165.4 gal
